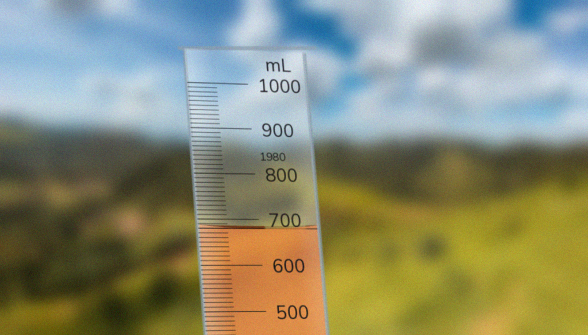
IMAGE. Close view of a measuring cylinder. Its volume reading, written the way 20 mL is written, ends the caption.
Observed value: 680 mL
